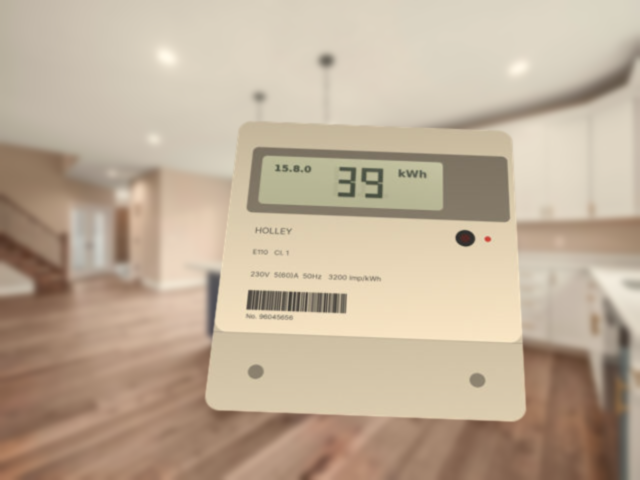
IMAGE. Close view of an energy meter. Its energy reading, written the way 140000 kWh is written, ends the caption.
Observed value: 39 kWh
